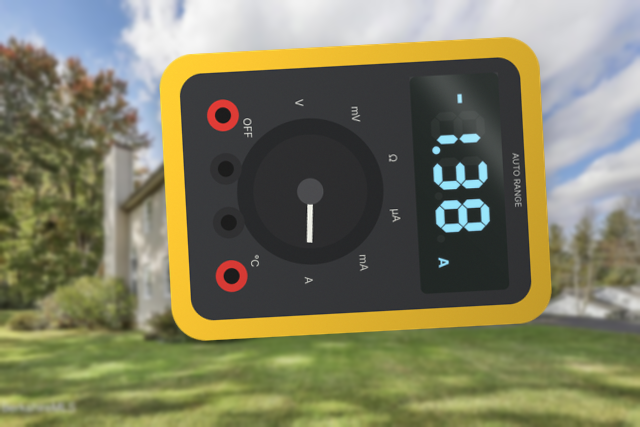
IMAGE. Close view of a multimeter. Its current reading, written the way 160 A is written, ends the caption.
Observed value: -1.38 A
